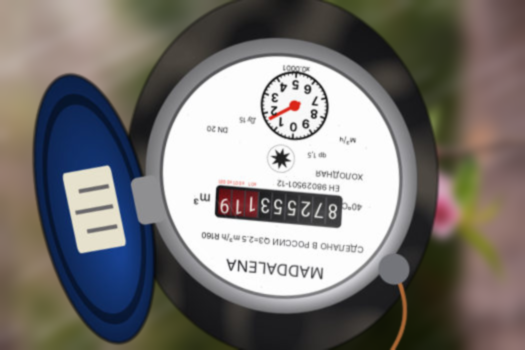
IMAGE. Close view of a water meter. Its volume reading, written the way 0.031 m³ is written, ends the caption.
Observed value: 872553.1191 m³
